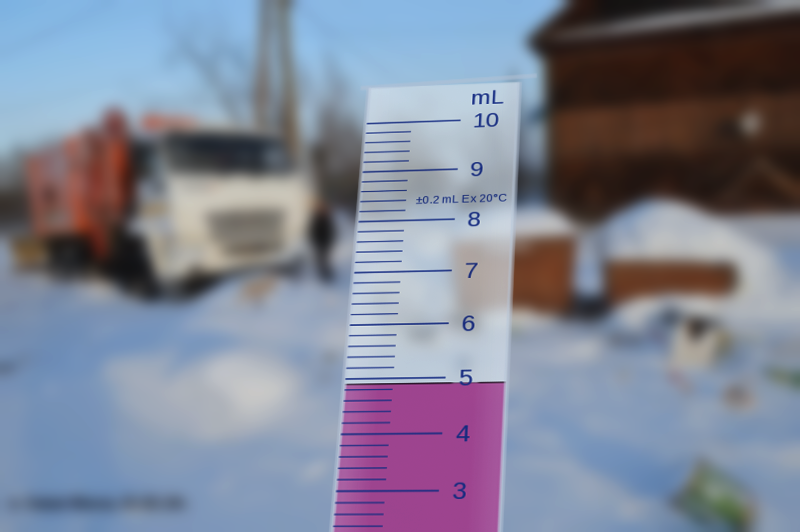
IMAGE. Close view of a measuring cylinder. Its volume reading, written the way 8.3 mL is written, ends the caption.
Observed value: 4.9 mL
